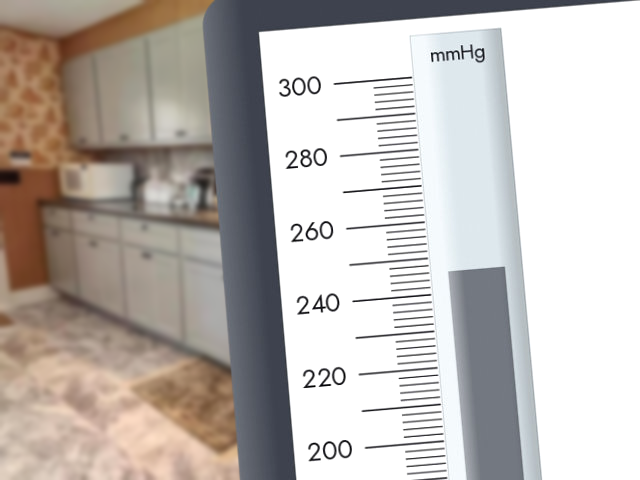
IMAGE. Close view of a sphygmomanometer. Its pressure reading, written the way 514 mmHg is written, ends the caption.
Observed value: 246 mmHg
